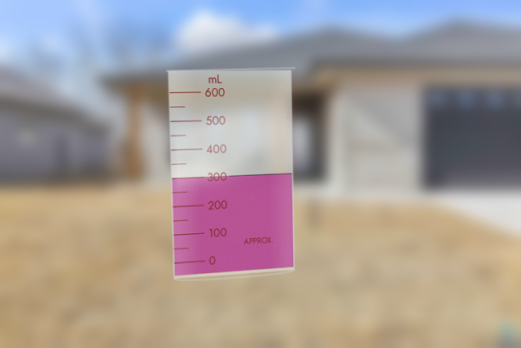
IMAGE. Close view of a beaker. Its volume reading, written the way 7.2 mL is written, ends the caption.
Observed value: 300 mL
